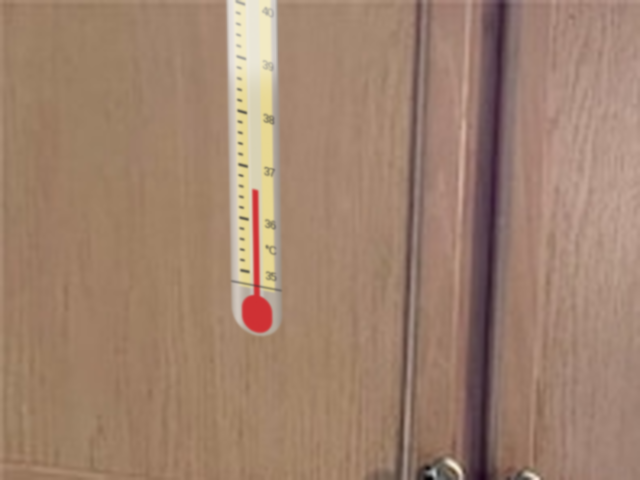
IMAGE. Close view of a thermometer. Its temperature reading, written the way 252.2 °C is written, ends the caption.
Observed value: 36.6 °C
